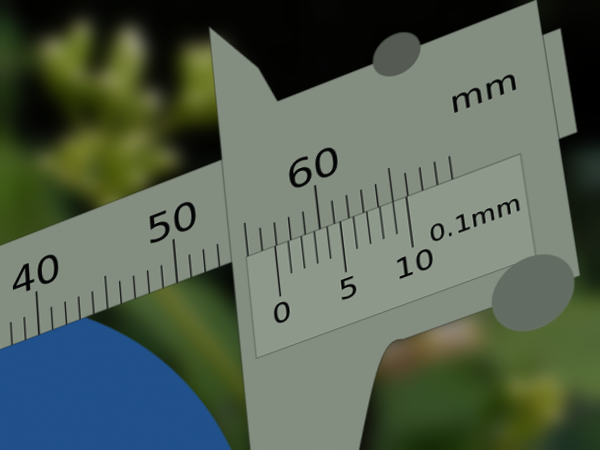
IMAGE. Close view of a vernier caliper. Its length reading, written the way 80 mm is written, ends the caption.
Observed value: 56.9 mm
